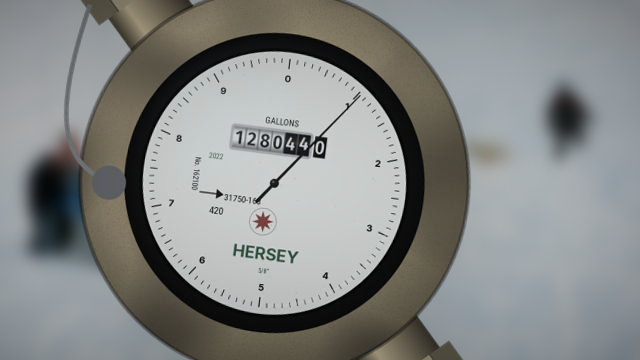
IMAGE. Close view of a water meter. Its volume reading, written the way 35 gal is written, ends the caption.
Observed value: 1280441.0 gal
